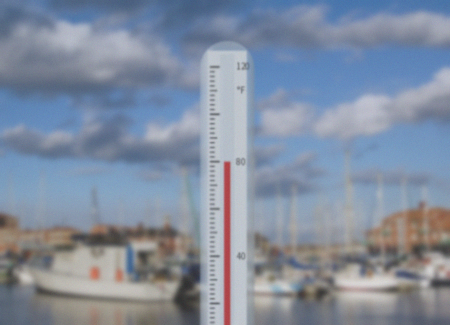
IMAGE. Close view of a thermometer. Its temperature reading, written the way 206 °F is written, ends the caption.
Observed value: 80 °F
